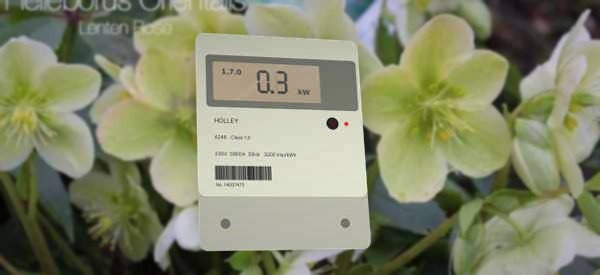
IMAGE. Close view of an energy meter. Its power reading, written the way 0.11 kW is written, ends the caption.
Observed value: 0.3 kW
